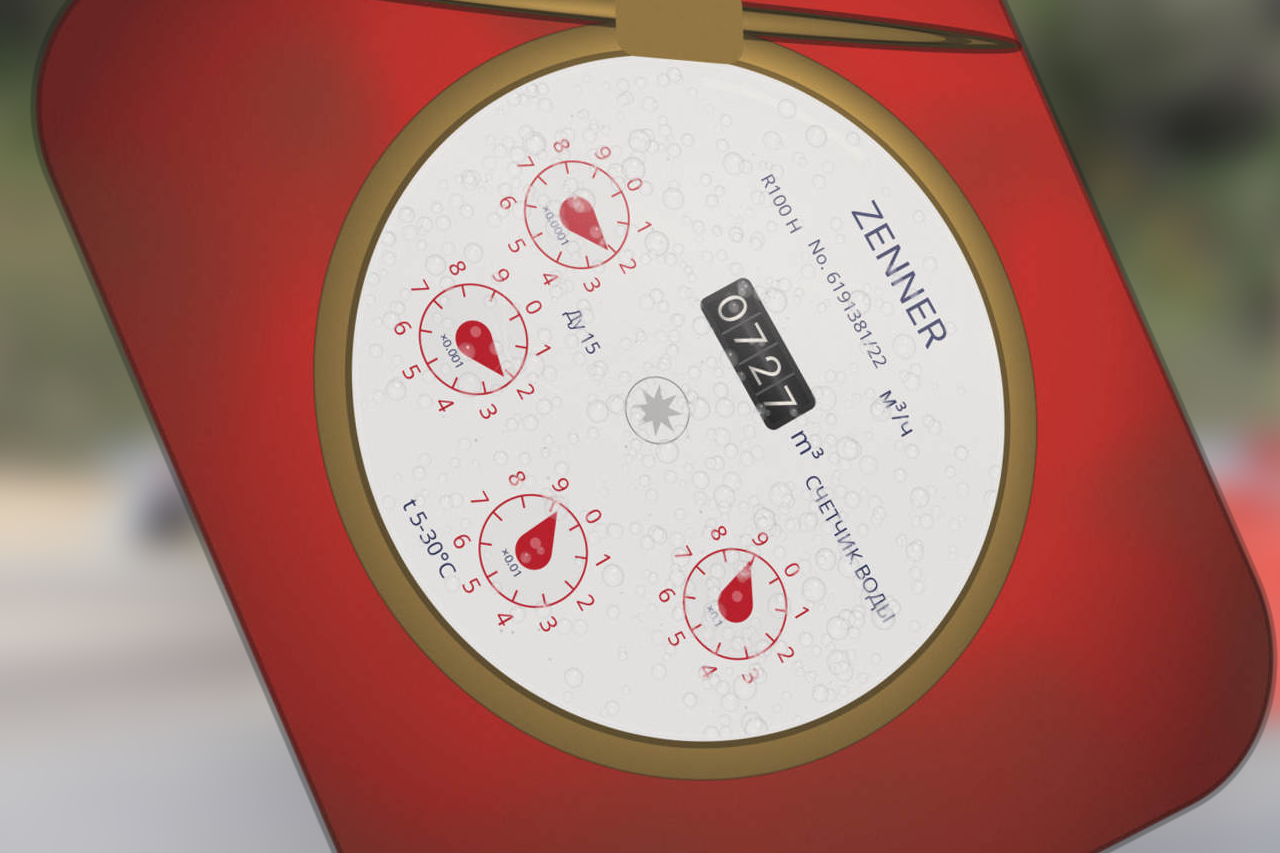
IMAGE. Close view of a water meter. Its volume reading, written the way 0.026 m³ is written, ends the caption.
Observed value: 726.8922 m³
